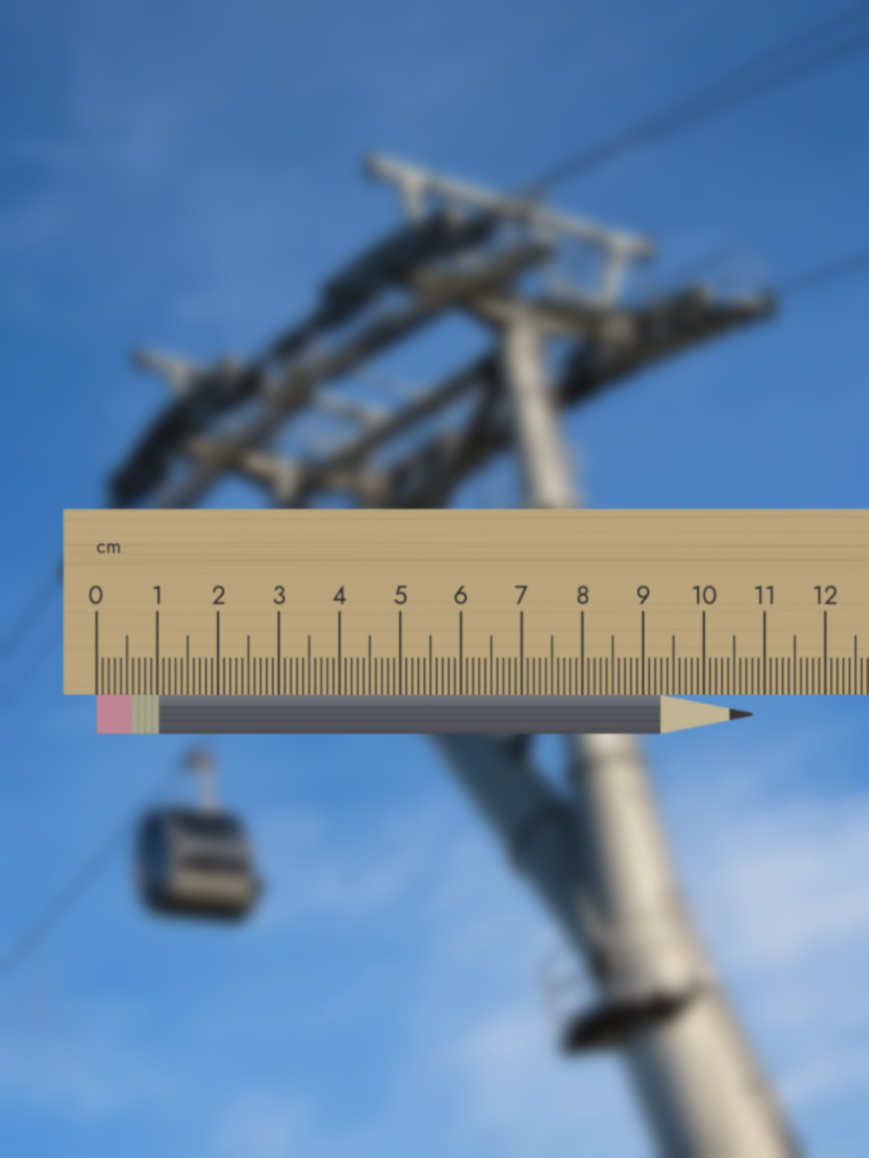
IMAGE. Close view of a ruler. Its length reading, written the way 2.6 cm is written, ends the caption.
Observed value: 10.8 cm
